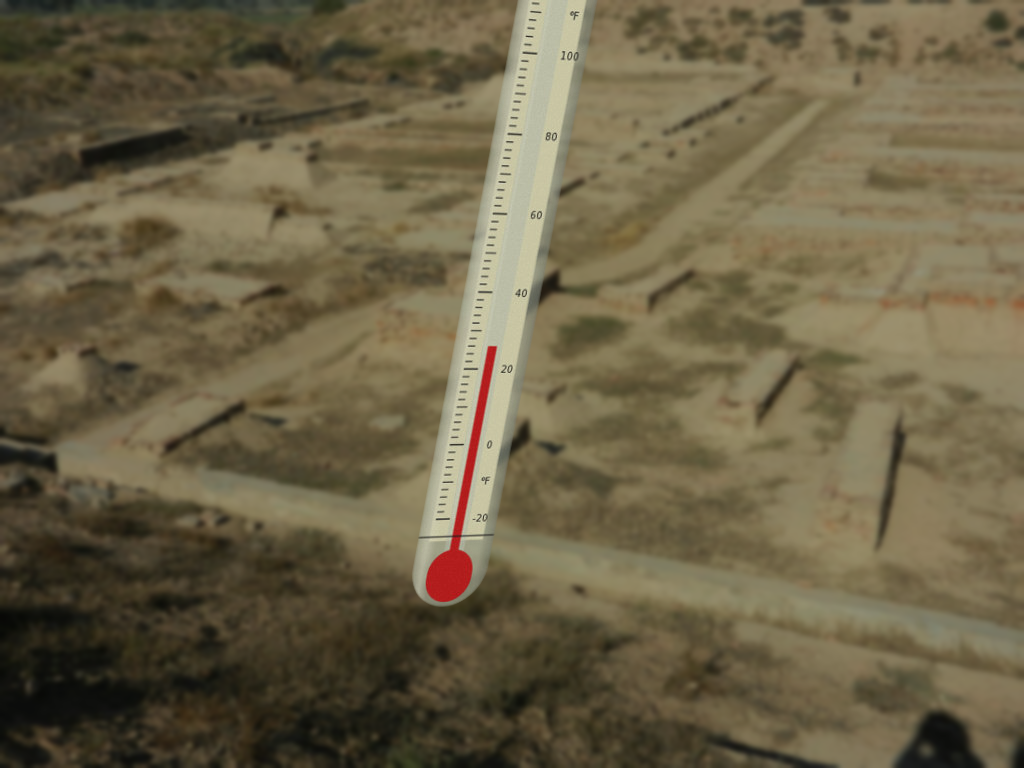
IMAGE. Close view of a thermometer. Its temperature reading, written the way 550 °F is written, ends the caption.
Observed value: 26 °F
